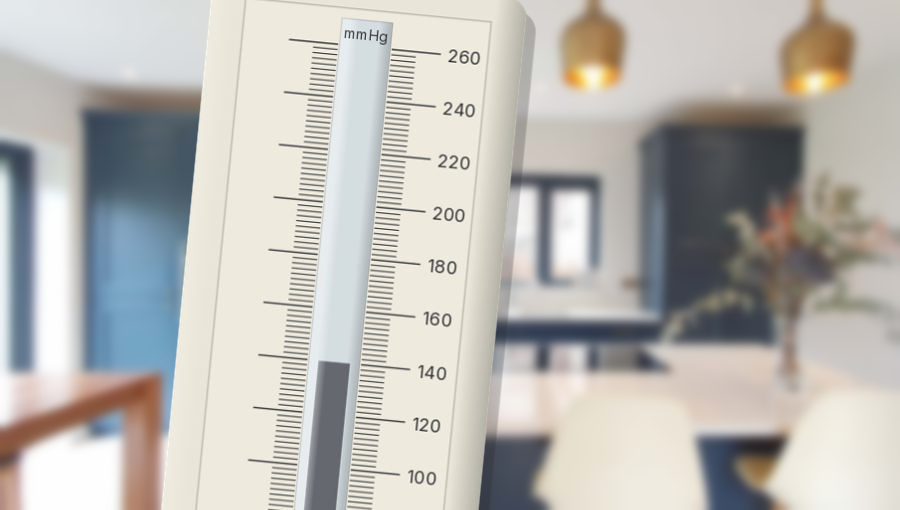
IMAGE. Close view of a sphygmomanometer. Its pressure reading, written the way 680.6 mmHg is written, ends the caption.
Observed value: 140 mmHg
